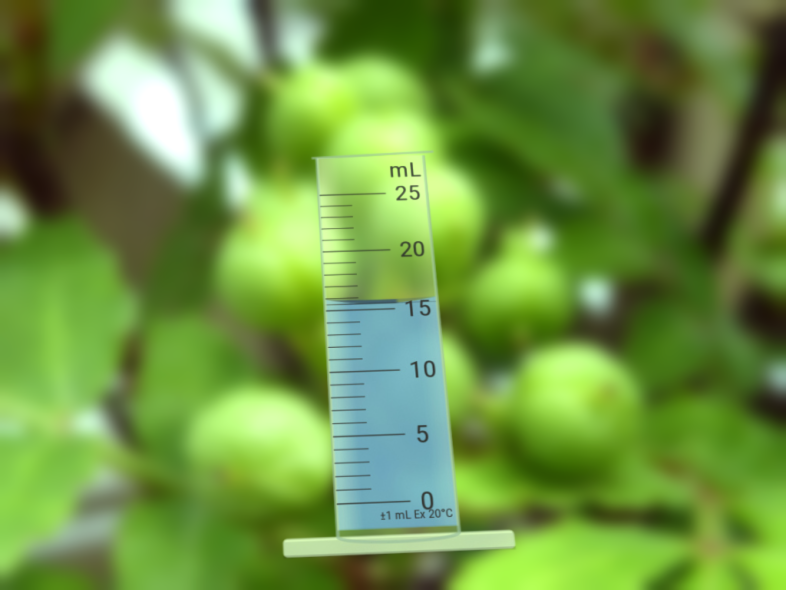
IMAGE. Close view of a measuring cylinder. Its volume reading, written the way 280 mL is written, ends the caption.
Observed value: 15.5 mL
